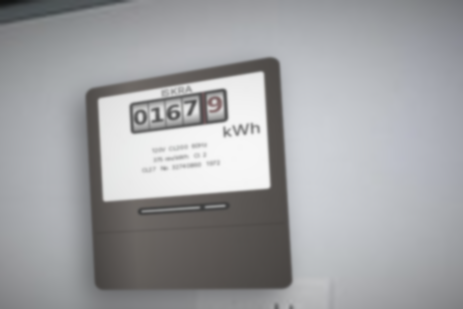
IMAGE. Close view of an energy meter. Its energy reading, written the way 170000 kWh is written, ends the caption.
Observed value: 167.9 kWh
